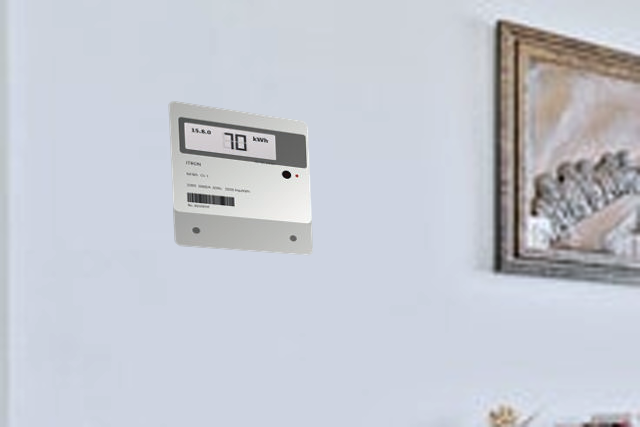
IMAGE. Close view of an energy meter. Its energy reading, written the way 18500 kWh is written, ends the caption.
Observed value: 70 kWh
